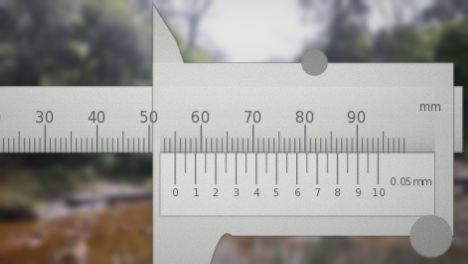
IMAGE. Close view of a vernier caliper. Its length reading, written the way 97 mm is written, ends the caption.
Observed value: 55.0 mm
